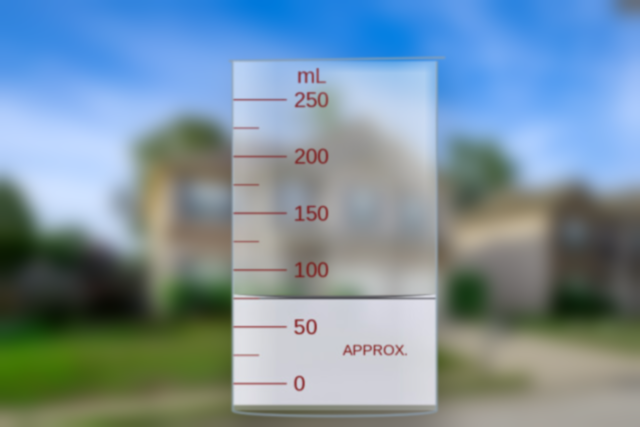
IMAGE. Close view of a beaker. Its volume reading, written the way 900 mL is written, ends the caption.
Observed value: 75 mL
